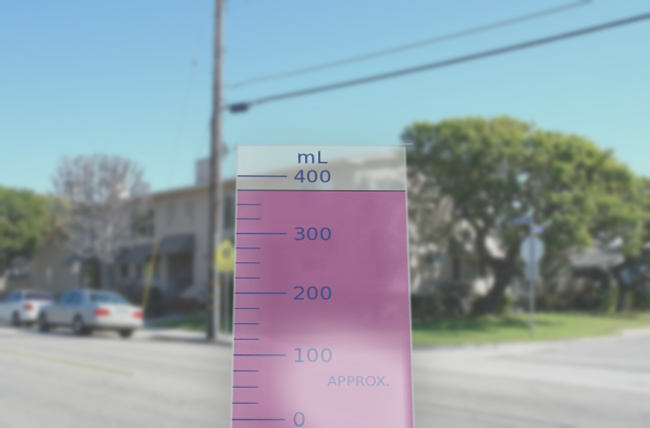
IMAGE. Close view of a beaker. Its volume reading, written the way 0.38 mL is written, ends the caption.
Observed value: 375 mL
